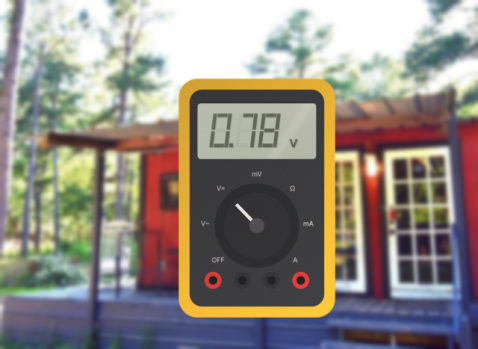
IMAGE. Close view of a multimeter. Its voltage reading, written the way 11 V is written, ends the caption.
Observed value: 0.78 V
